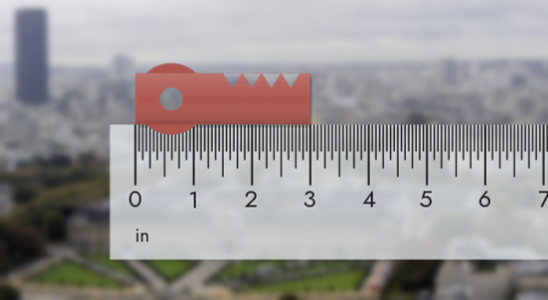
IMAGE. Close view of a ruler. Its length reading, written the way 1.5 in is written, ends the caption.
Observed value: 3 in
